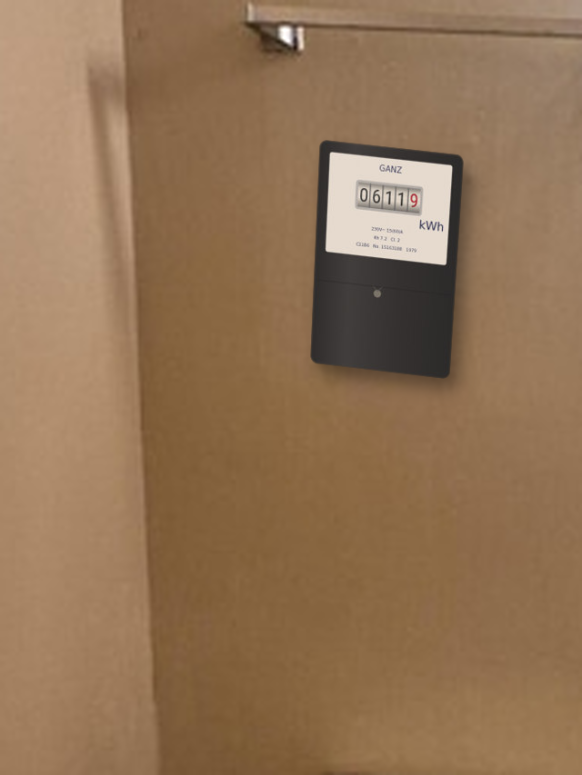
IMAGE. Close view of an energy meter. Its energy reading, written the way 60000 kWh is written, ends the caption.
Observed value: 611.9 kWh
